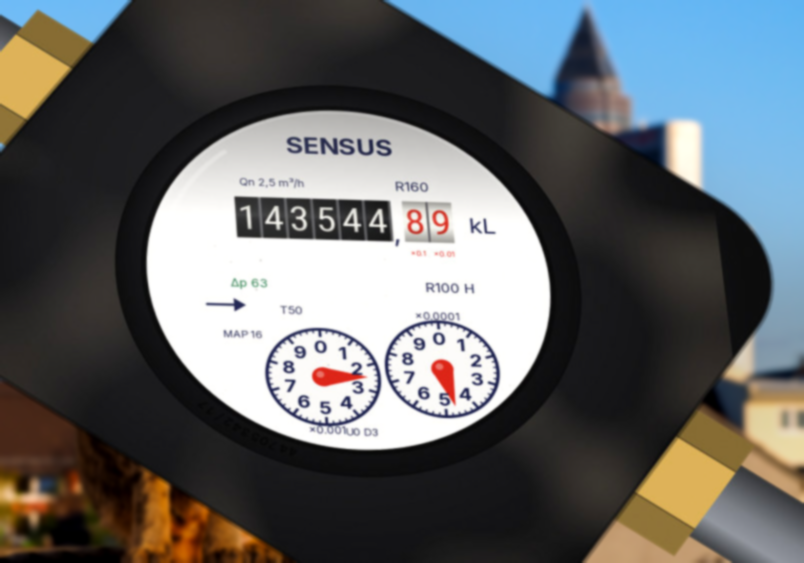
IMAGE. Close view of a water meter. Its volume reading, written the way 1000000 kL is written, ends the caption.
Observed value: 143544.8924 kL
